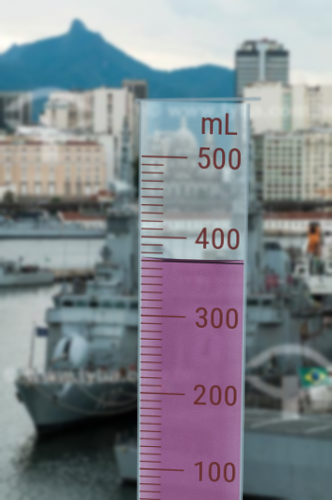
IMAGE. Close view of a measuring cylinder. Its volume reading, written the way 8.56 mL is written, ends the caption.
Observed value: 370 mL
